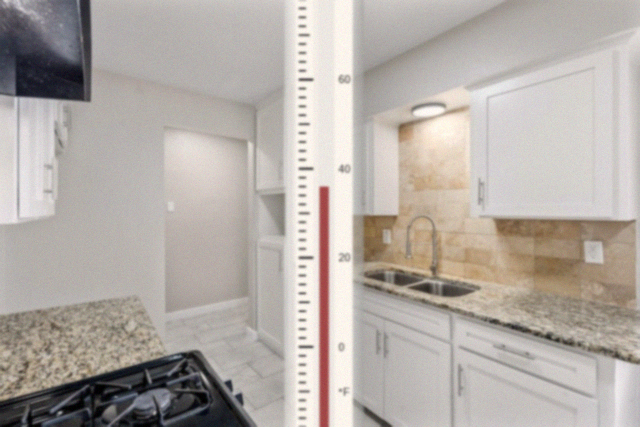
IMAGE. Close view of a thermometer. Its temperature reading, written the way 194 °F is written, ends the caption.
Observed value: 36 °F
